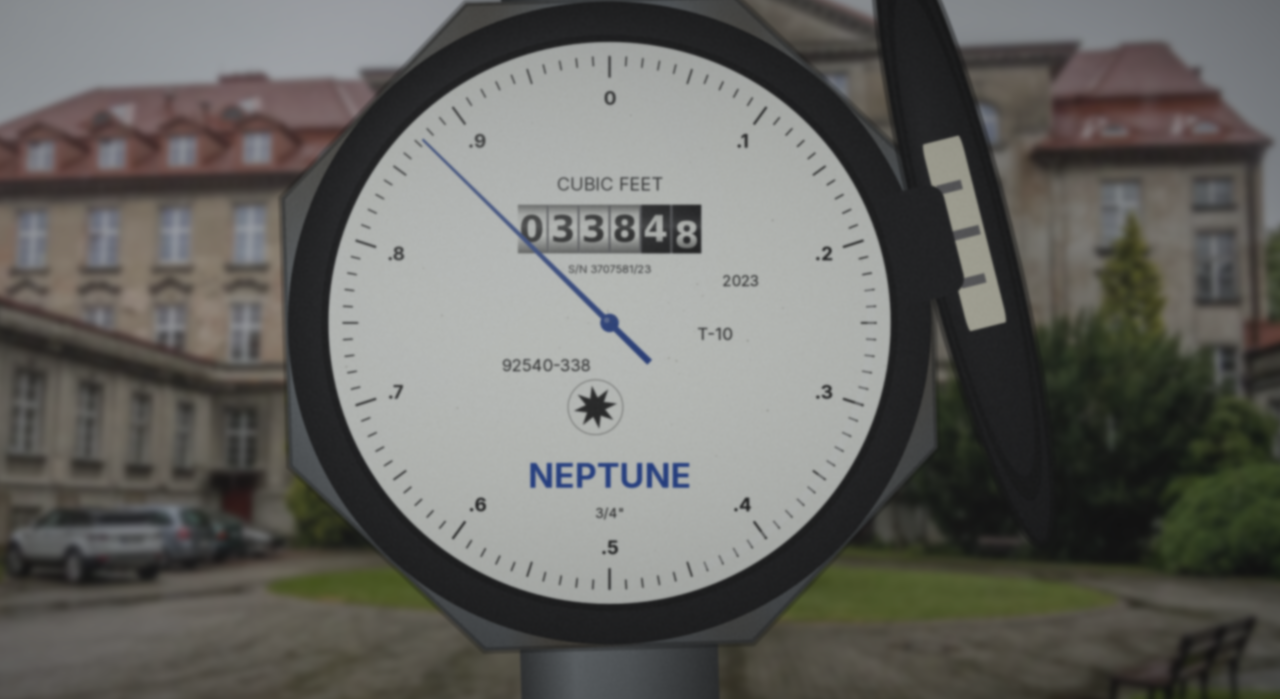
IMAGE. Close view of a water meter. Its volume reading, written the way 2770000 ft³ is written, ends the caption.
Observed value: 33847.87 ft³
